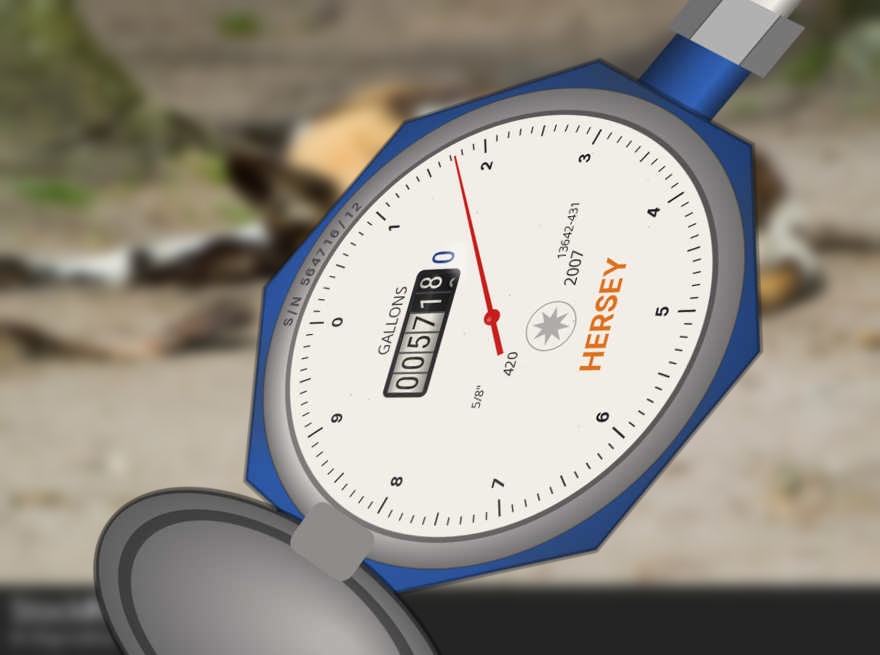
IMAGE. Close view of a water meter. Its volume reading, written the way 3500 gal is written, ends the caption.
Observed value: 57181.7 gal
